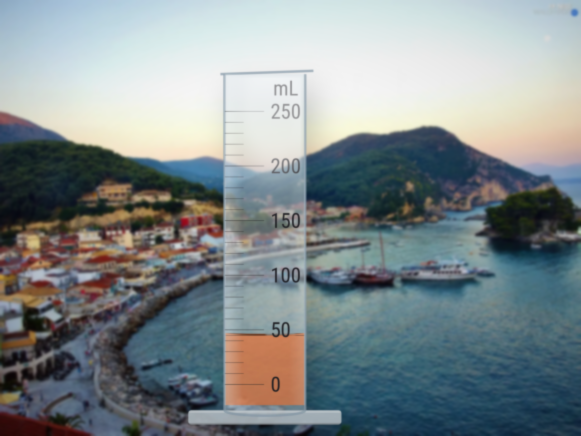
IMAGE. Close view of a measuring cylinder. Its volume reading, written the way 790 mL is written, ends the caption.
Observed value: 45 mL
